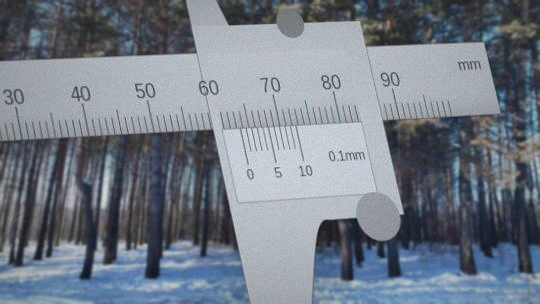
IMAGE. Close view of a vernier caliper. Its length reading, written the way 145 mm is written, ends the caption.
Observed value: 63.6 mm
